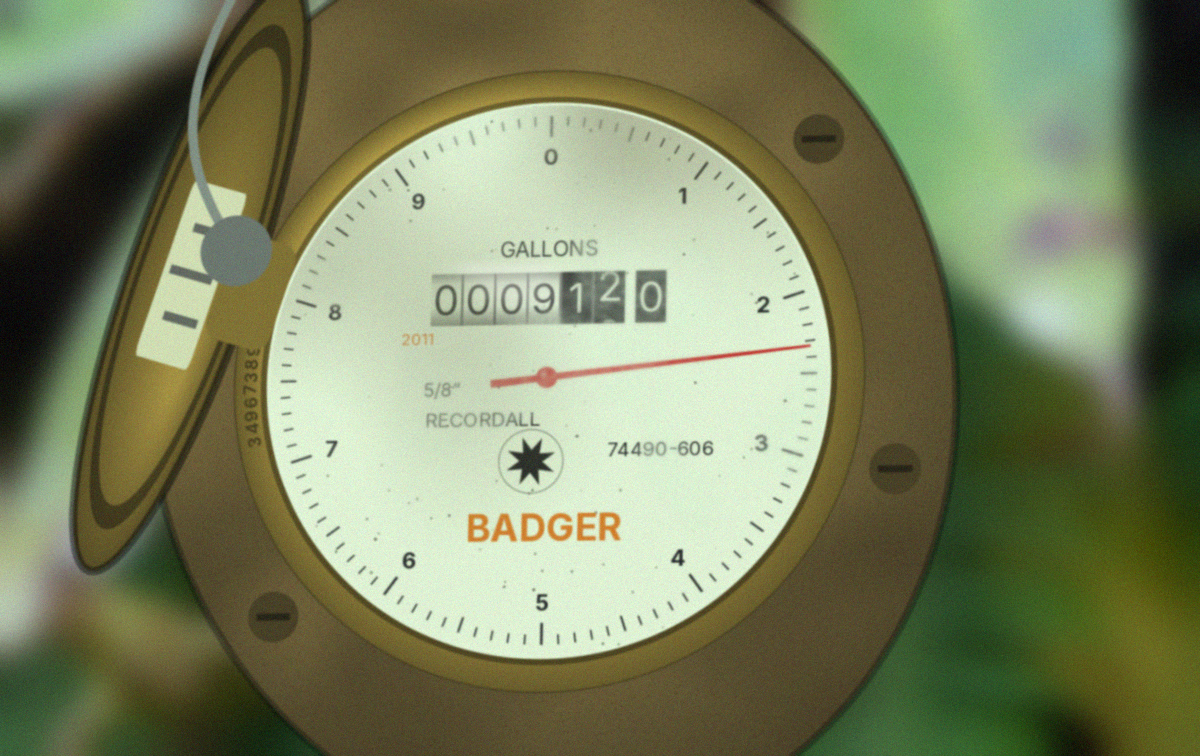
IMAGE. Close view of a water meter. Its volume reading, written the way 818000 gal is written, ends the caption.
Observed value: 9122.3 gal
